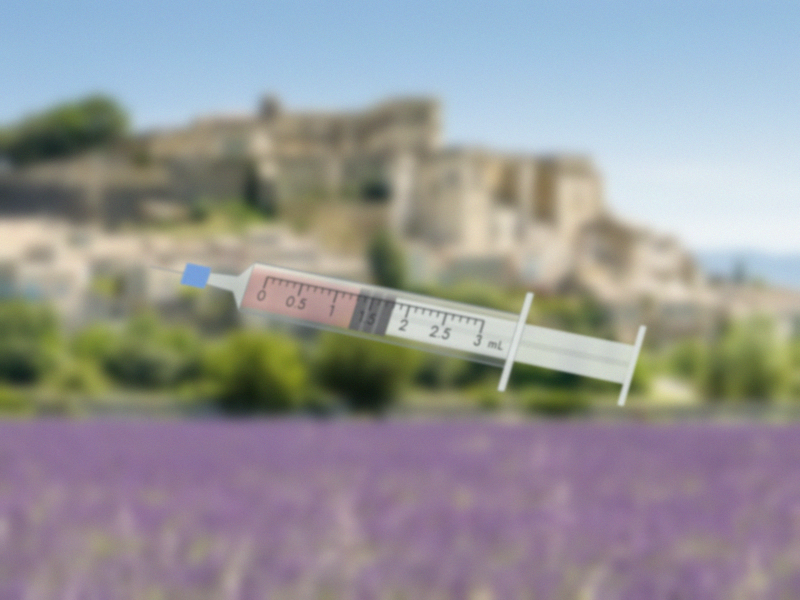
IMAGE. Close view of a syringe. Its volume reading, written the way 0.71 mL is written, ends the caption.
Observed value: 1.3 mL
